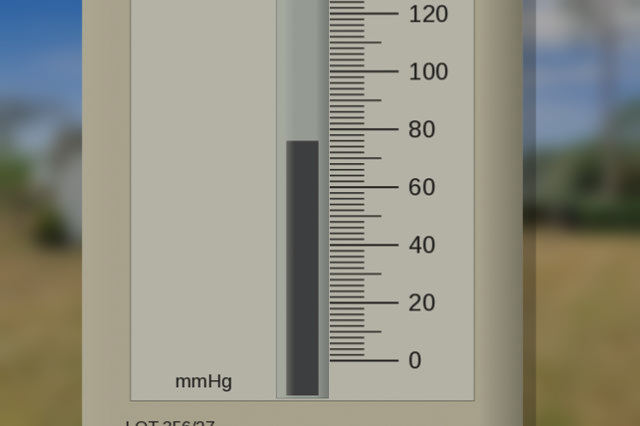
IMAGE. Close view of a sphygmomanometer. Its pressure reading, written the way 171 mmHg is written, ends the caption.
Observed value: 76 mmHg
